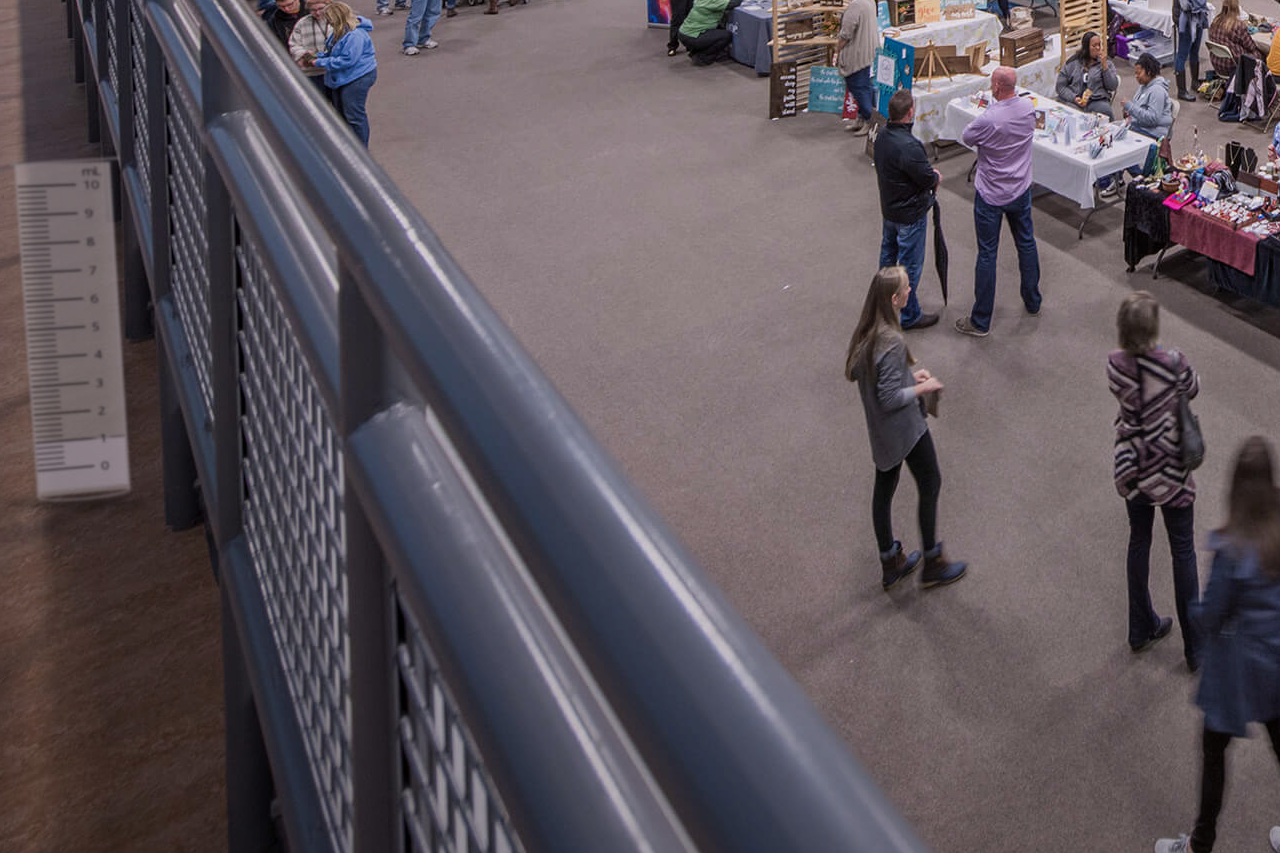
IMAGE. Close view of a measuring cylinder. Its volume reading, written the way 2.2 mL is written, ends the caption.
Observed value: 1 mL
